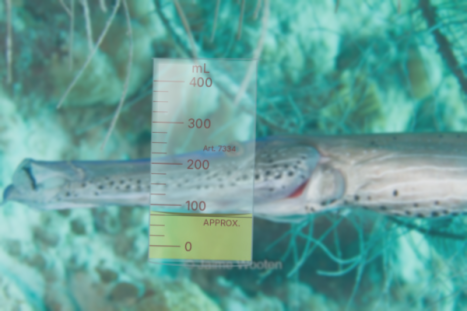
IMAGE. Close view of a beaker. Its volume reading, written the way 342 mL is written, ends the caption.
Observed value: 75 mL
